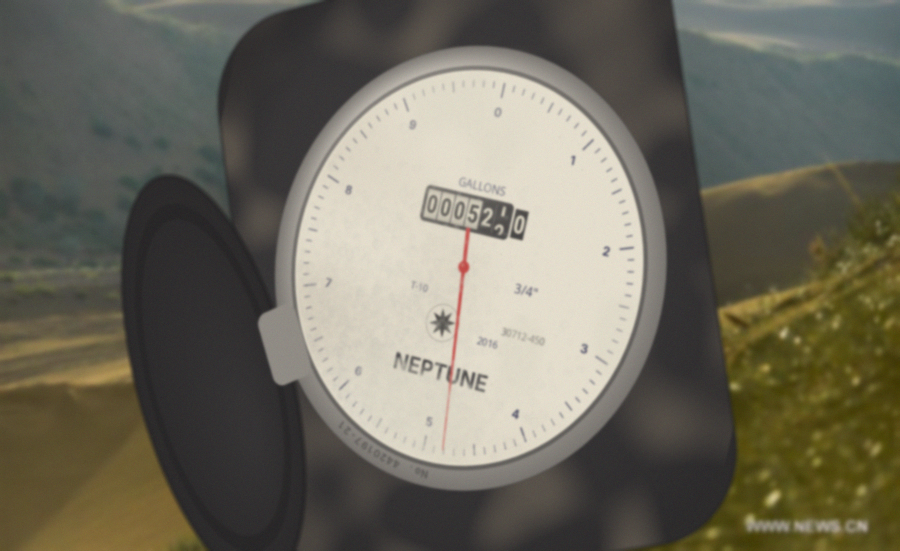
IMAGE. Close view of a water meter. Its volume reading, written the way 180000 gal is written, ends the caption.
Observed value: 5214.8 gal
